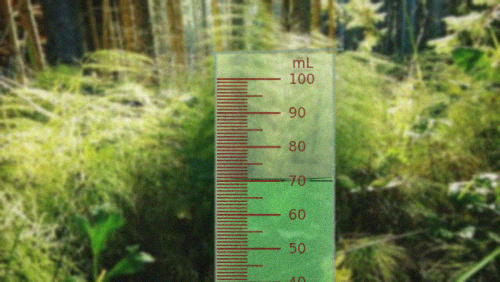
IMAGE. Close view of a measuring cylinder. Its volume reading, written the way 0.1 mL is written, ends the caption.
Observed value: 70 mL
